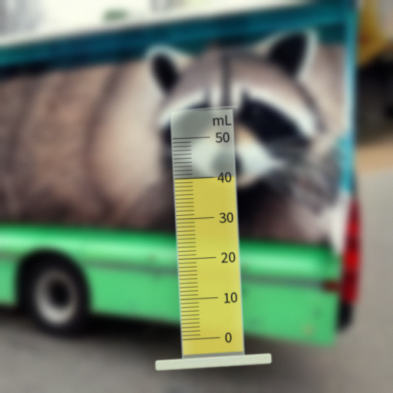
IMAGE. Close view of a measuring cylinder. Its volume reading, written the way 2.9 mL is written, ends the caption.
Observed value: 40 mL
